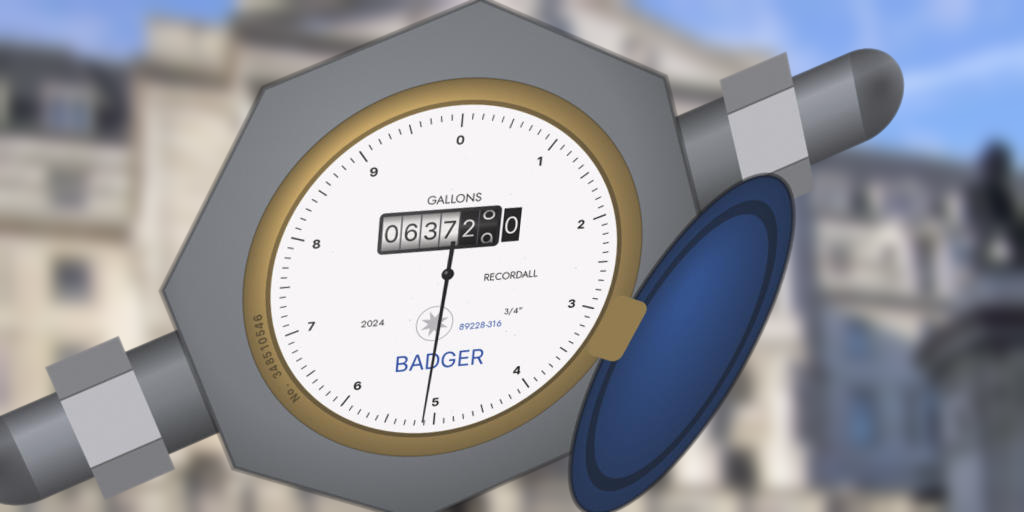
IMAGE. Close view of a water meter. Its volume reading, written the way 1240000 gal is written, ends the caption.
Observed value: 637285.1 gal
